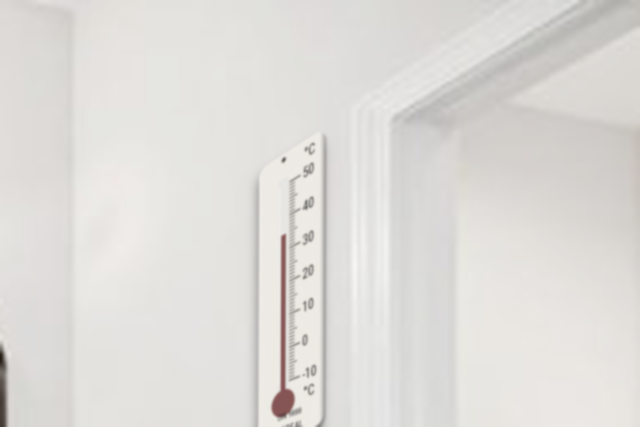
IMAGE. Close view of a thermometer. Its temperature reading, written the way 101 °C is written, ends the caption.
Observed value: 35 °C
